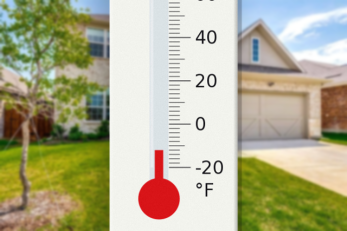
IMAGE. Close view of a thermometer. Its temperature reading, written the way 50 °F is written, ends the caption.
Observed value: -12 °F
